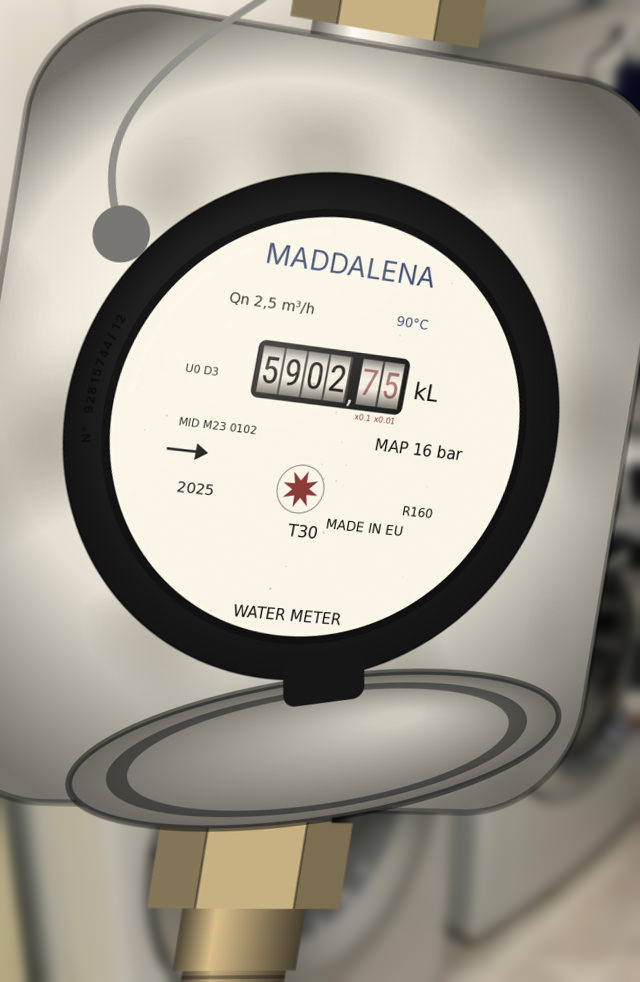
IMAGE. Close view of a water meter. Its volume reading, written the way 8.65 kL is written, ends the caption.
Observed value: 5902.75 kL
